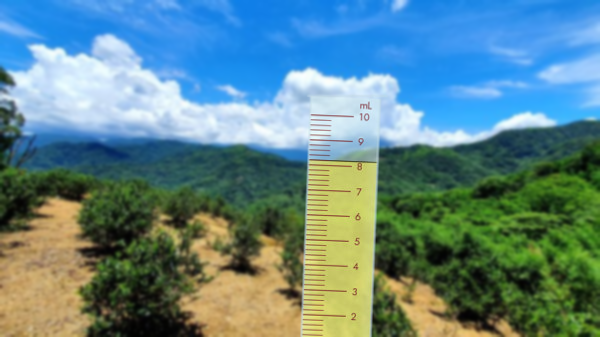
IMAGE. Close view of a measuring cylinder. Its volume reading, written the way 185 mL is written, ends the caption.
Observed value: 8.2 mL
